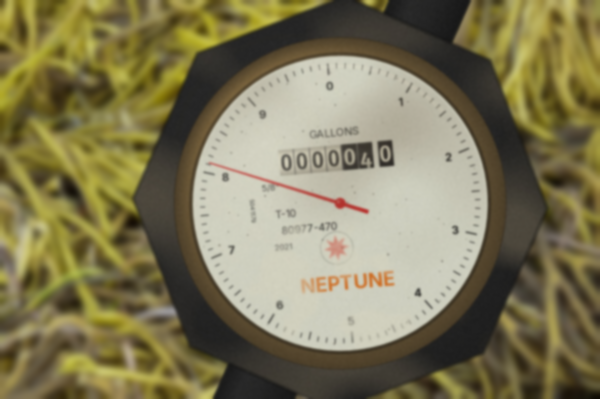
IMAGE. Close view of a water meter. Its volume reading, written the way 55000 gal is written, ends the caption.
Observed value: 38.1 gal
